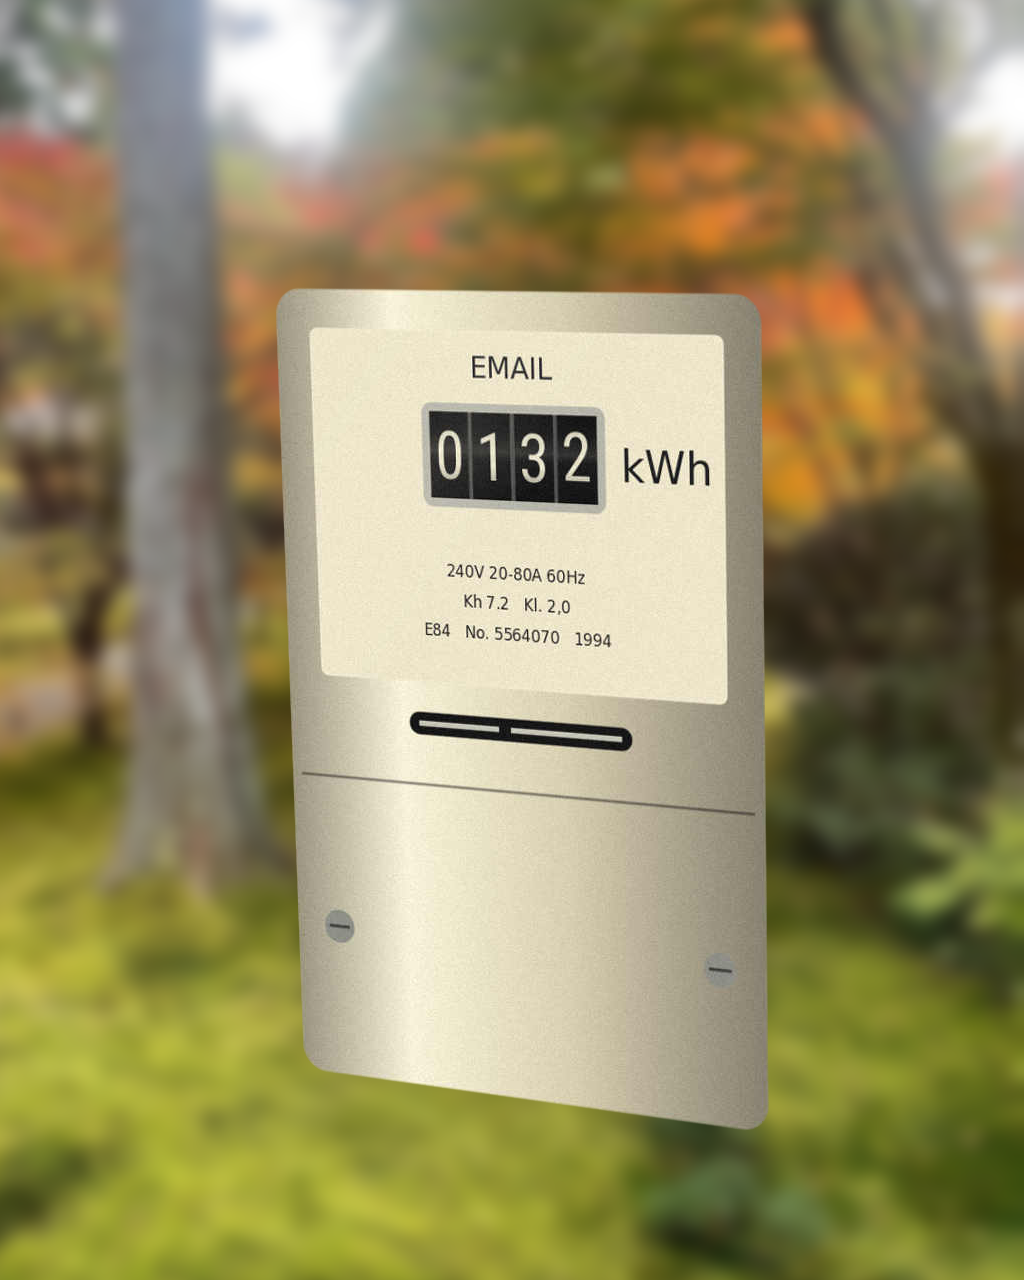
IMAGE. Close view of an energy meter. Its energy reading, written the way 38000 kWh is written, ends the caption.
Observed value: 132 kWh
